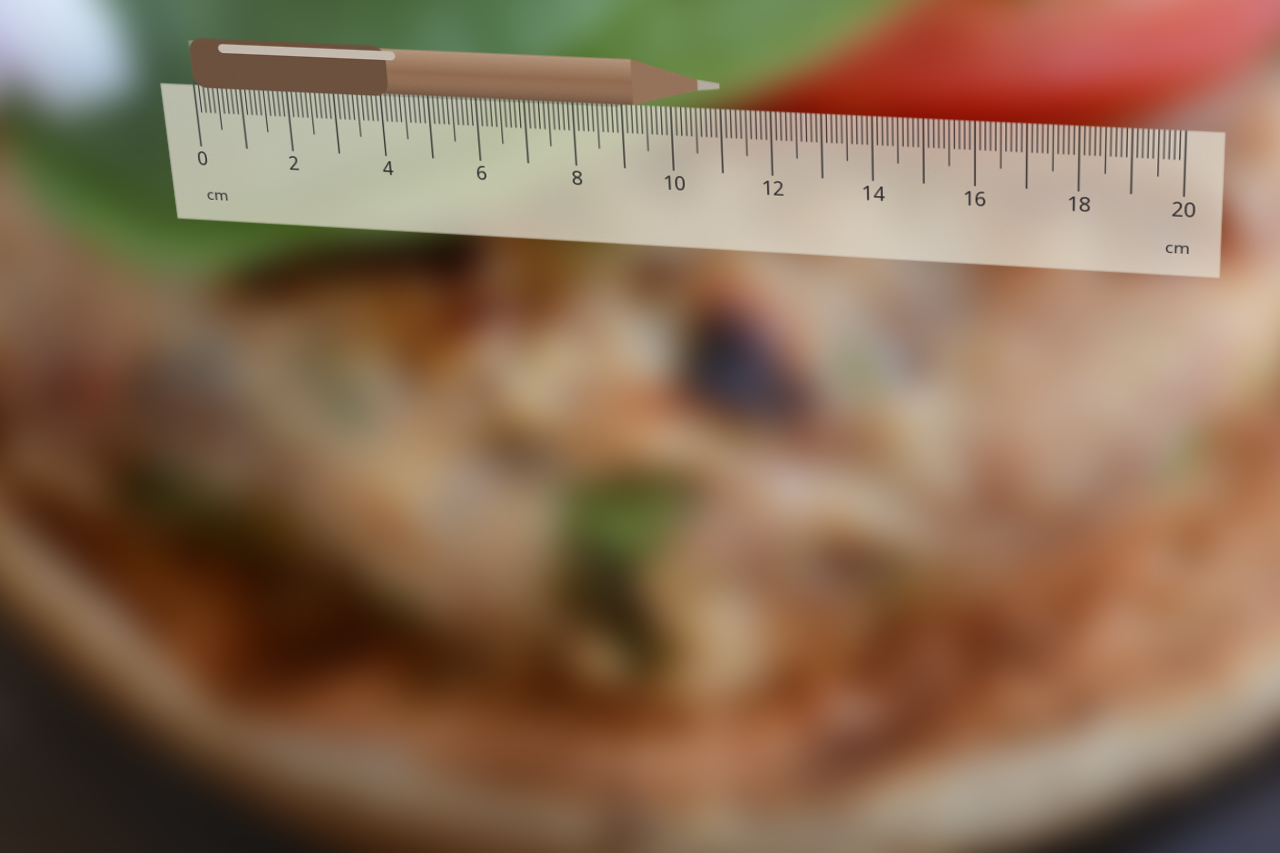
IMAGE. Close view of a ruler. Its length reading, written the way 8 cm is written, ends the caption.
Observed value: 11 cm
